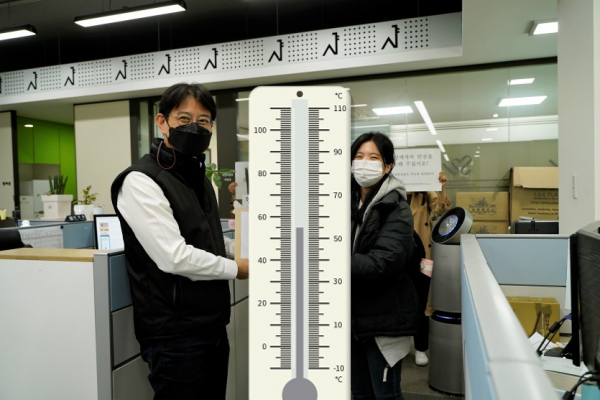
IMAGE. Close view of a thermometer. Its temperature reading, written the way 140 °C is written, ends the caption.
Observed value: 55 °C
